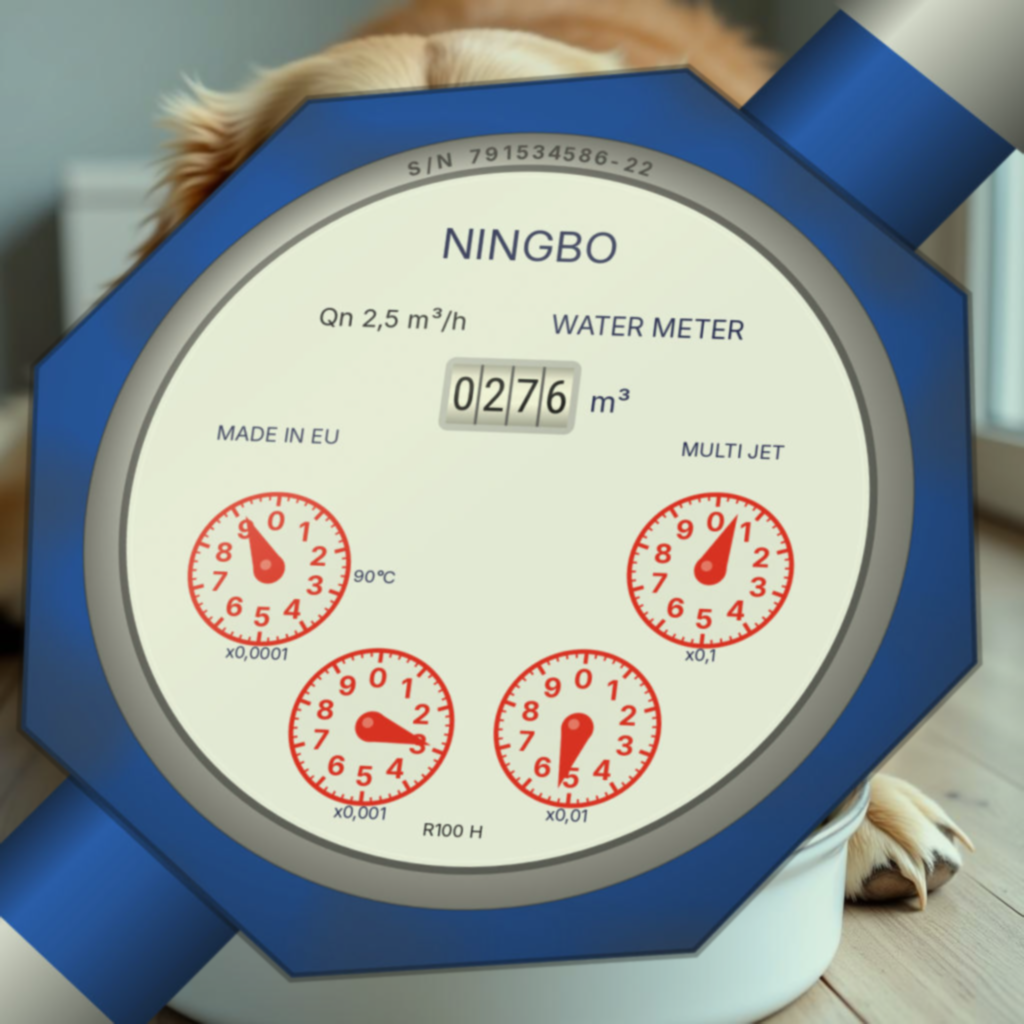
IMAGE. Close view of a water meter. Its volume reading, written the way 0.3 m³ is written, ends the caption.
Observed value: 276.0529 m³
